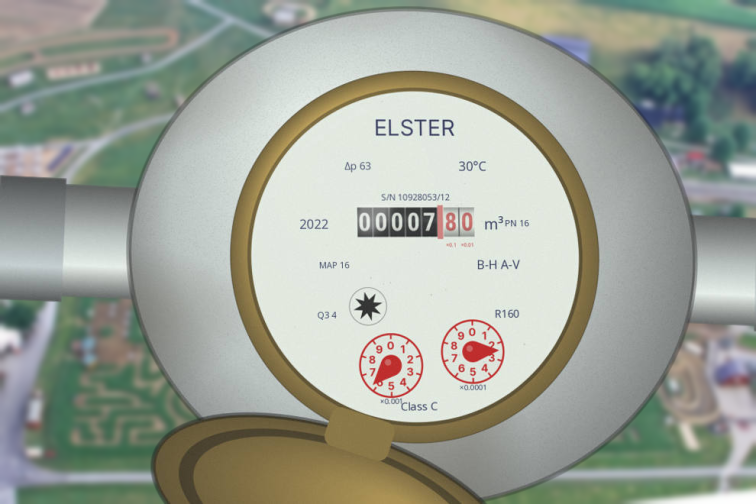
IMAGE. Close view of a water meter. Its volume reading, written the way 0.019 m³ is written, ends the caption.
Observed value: 7.8062 m³
